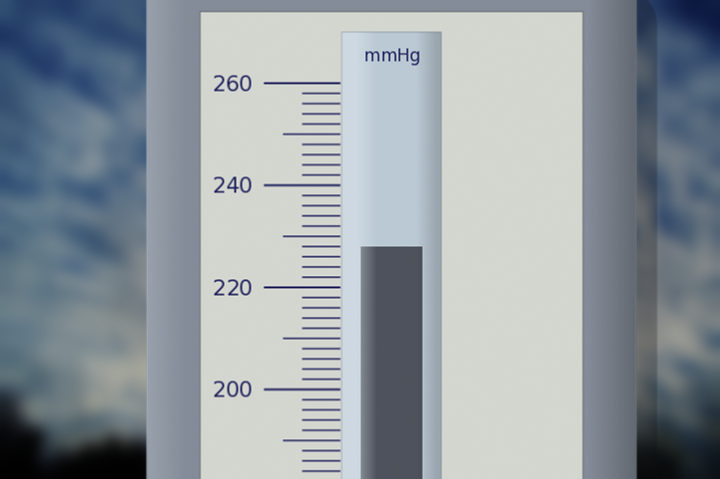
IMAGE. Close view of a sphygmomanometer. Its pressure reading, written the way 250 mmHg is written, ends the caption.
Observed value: 228 mmHg
